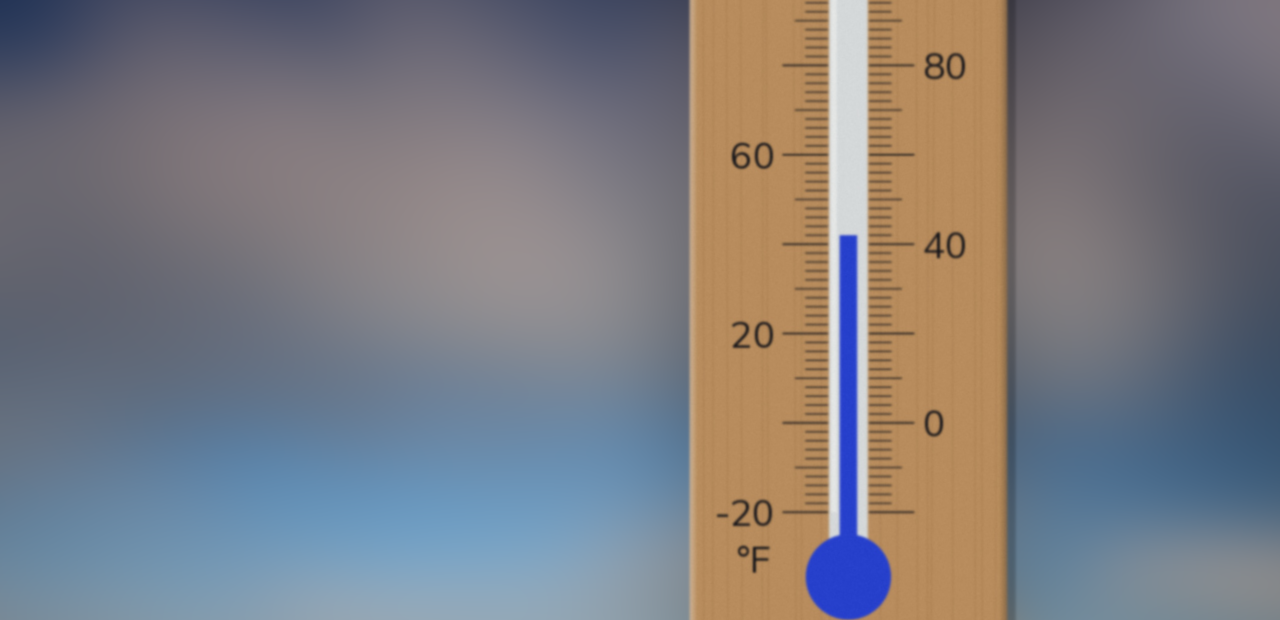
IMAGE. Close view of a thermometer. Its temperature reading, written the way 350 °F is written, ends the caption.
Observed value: 42 °F
